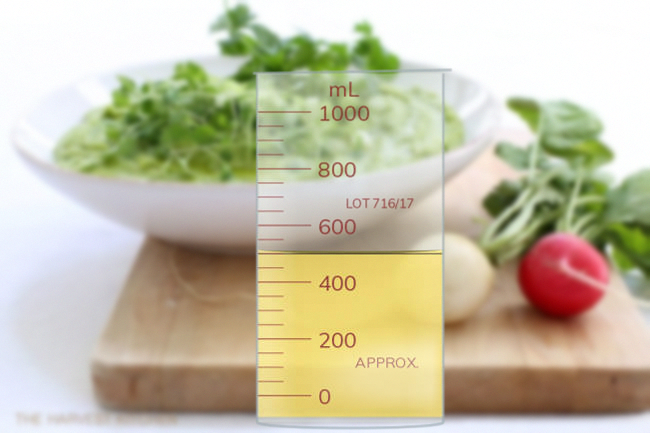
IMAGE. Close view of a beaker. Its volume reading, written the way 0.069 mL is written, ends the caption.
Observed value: 500 mL
